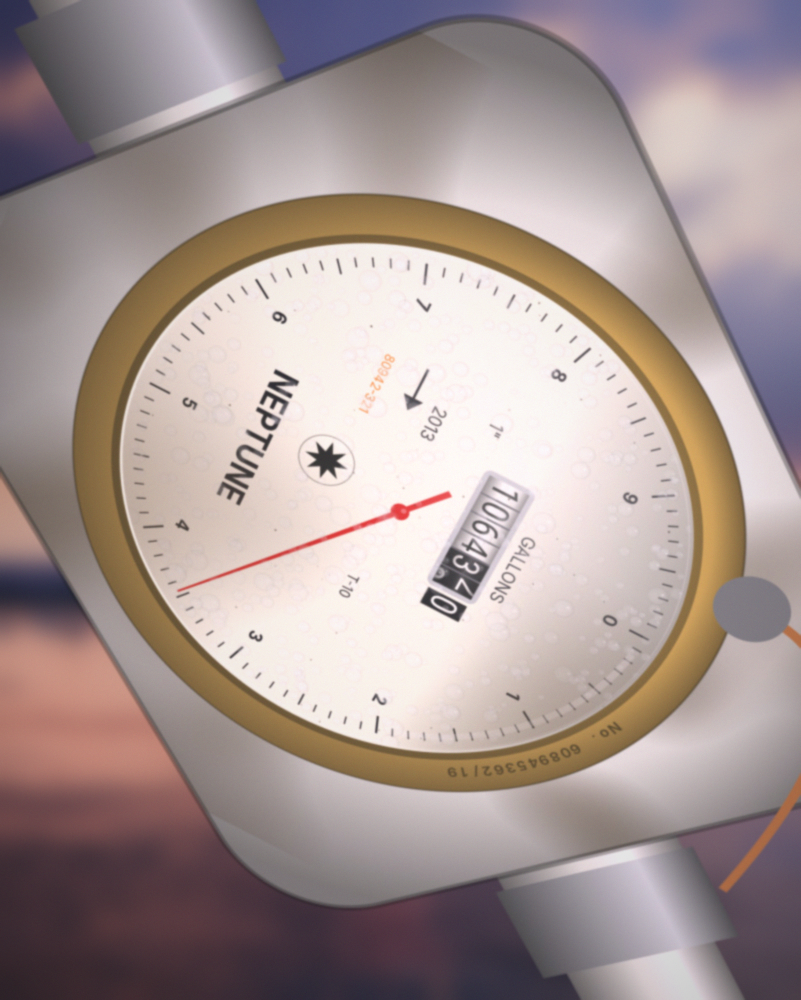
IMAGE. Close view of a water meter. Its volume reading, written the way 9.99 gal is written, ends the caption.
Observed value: 1064323.5 gal
